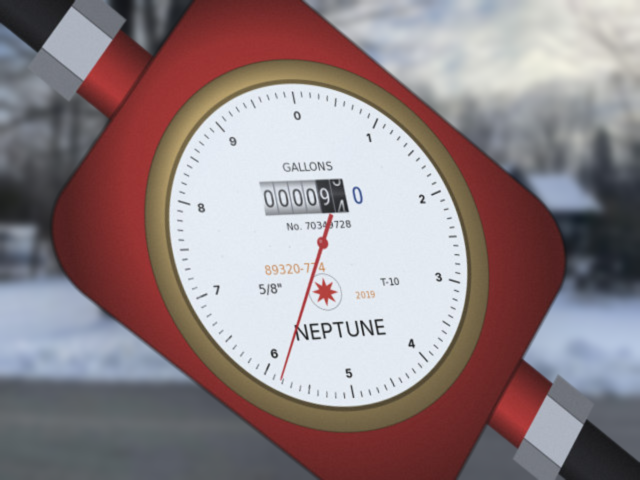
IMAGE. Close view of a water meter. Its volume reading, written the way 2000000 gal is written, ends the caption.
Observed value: 935.8 gal
